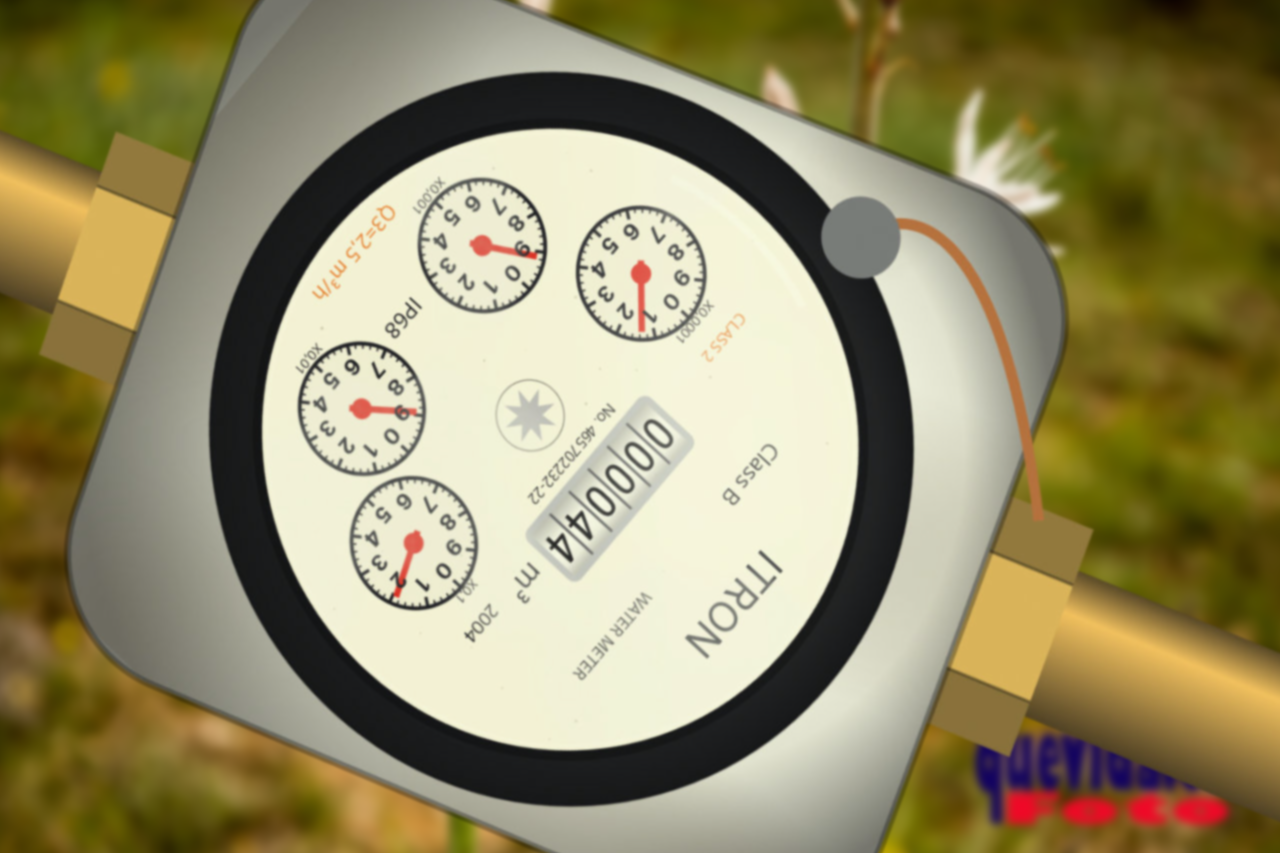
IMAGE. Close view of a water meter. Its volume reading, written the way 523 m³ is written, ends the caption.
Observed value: 44.1891 m³
